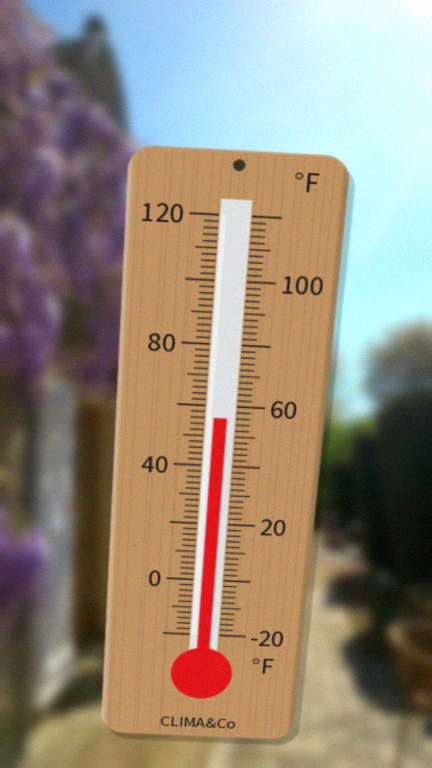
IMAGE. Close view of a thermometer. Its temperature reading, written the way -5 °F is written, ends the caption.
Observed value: 56 °F
